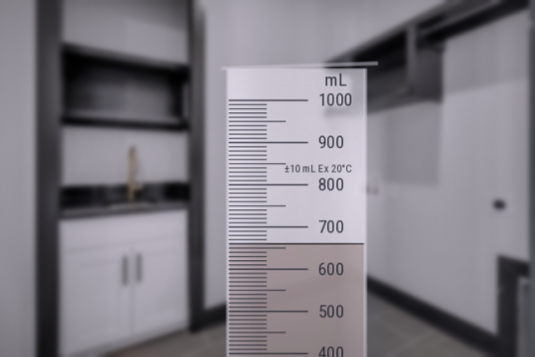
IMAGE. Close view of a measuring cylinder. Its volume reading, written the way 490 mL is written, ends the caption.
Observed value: 660 mL
